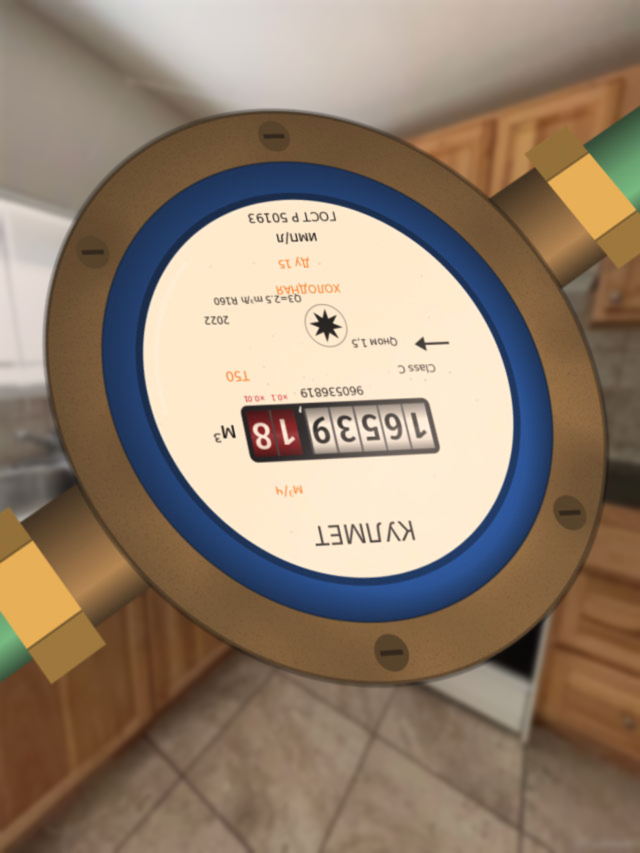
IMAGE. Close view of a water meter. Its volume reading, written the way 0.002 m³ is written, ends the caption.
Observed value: 16539.18 m³
